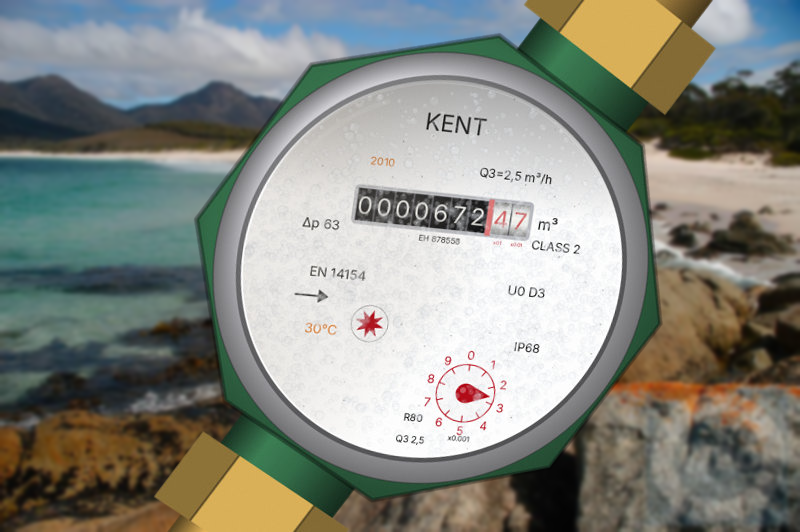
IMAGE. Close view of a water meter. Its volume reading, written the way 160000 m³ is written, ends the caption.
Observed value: 672.472 m³
